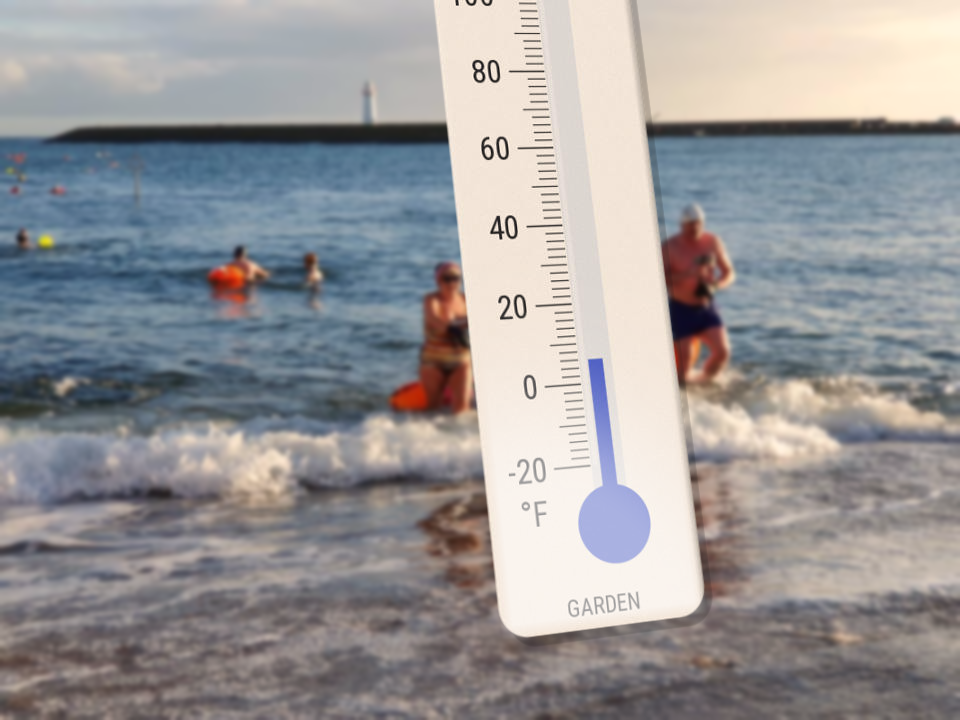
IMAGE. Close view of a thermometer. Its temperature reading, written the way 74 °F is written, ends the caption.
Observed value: 6 °F
